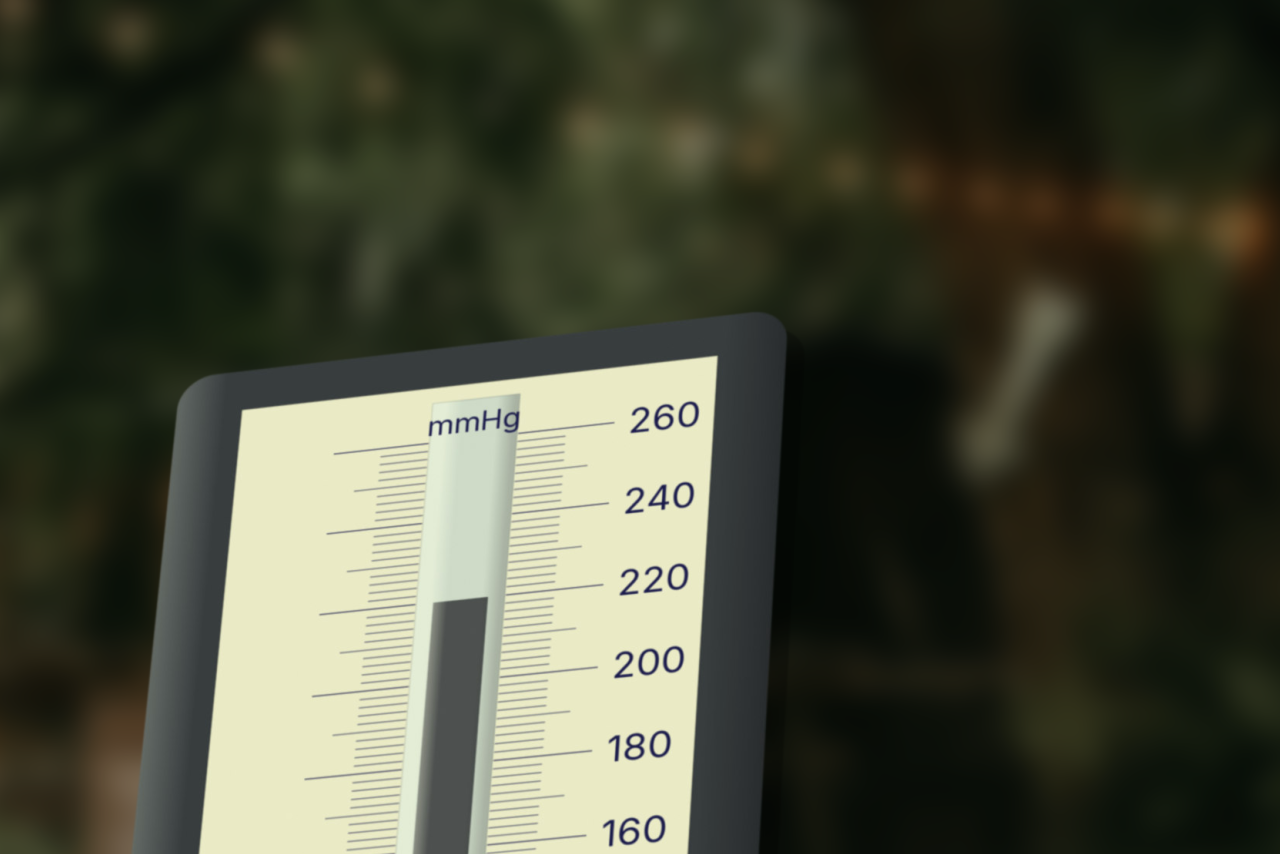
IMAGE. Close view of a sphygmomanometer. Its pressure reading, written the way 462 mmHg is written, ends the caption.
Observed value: 220 mmHg
